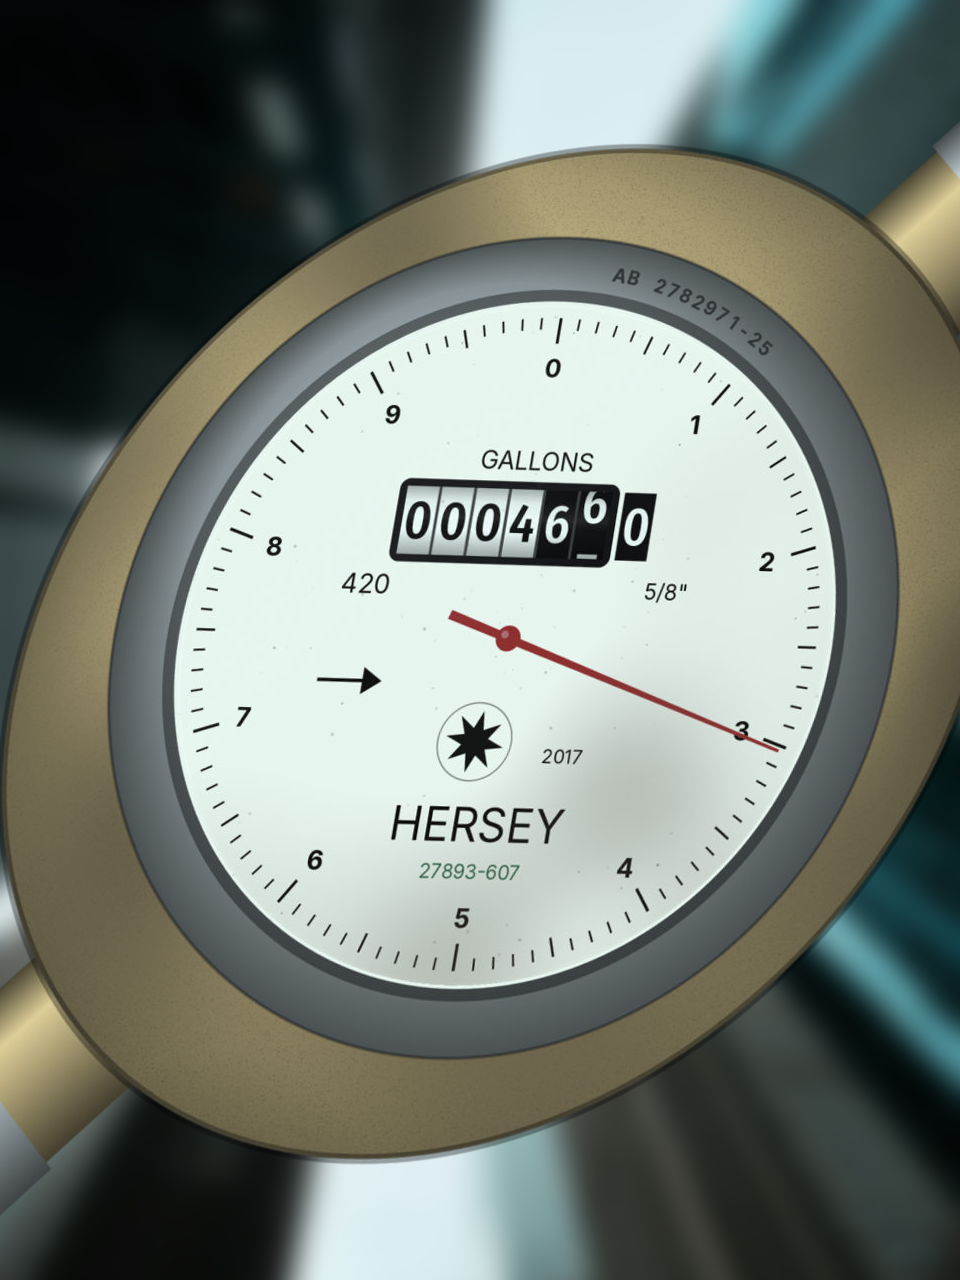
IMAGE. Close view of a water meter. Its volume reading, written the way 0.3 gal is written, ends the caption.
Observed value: 4663.0 gal
